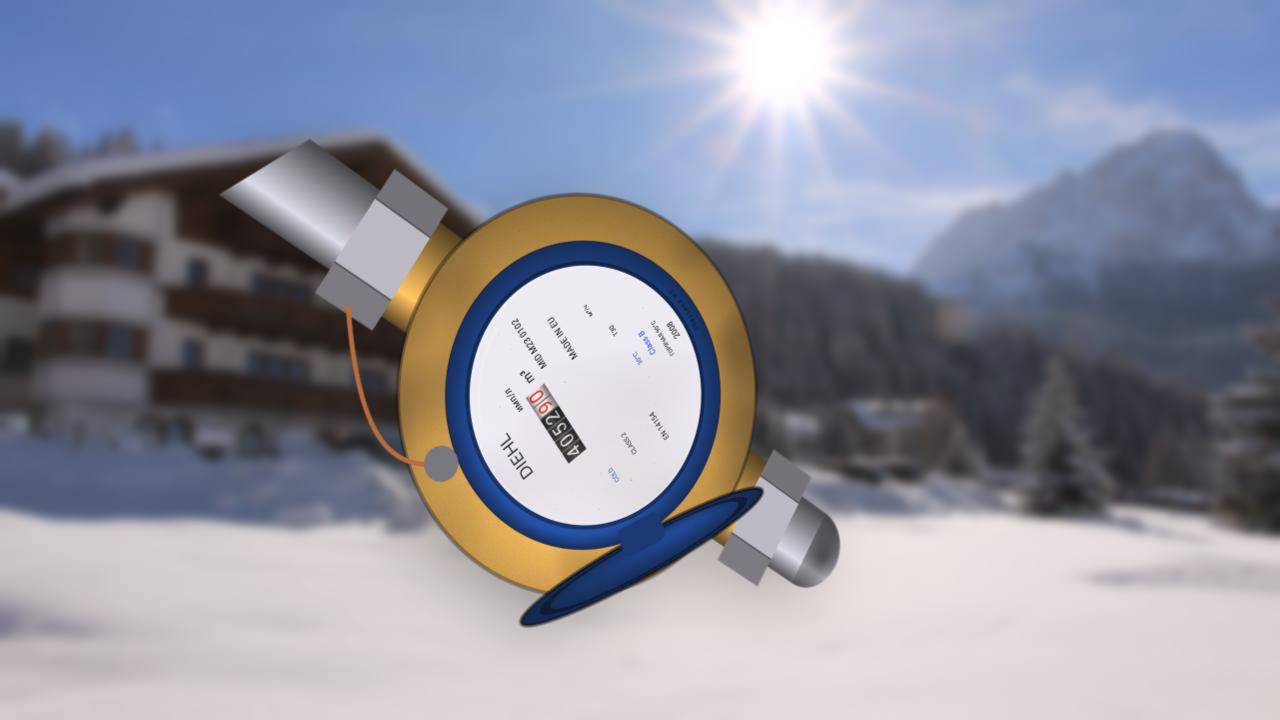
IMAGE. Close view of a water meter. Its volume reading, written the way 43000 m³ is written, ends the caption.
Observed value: 4052.90 m³
